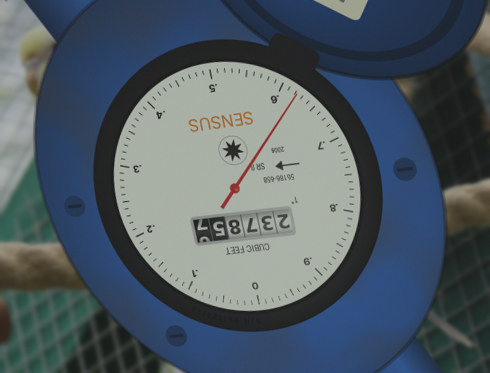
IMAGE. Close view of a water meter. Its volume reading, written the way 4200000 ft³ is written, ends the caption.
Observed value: 237856.62 ft³
